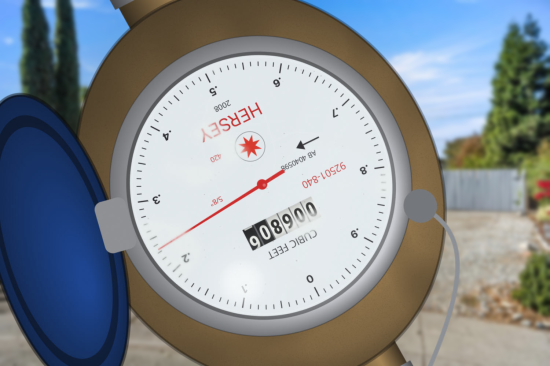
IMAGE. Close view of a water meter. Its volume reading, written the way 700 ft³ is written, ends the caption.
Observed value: 6806.23 ft³
